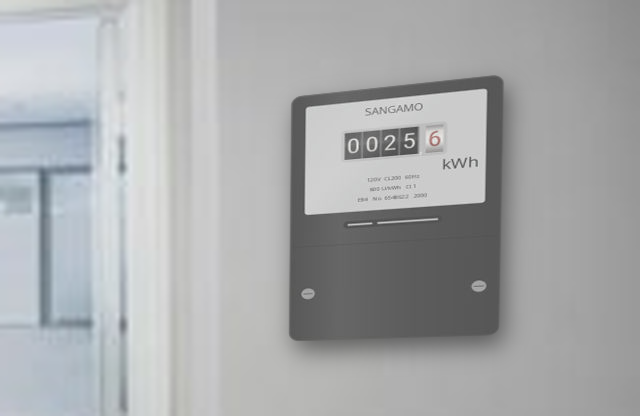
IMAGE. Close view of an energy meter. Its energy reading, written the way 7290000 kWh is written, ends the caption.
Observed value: 25.6 kWh
